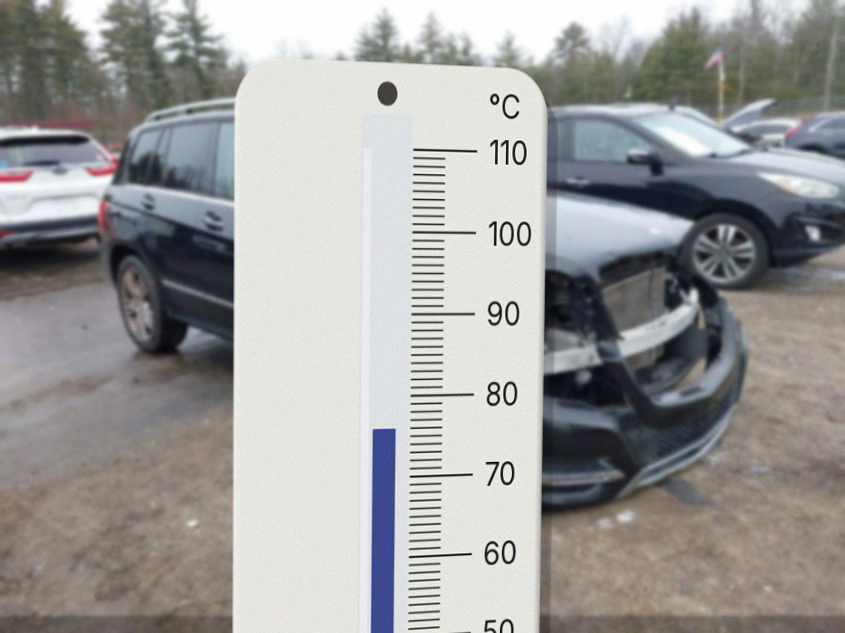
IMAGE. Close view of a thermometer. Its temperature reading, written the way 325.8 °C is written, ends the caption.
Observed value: 76 °C
